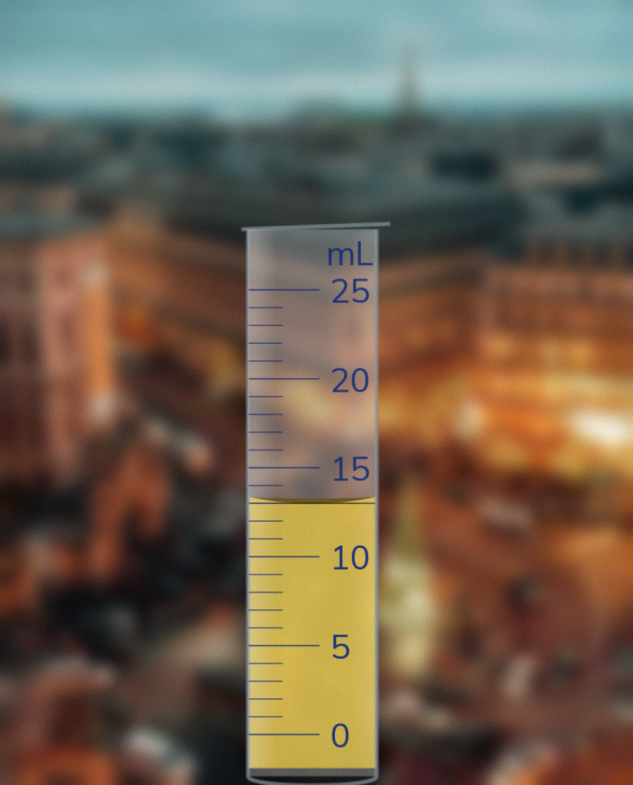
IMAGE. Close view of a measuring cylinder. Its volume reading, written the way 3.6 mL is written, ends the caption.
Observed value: 13 mL
